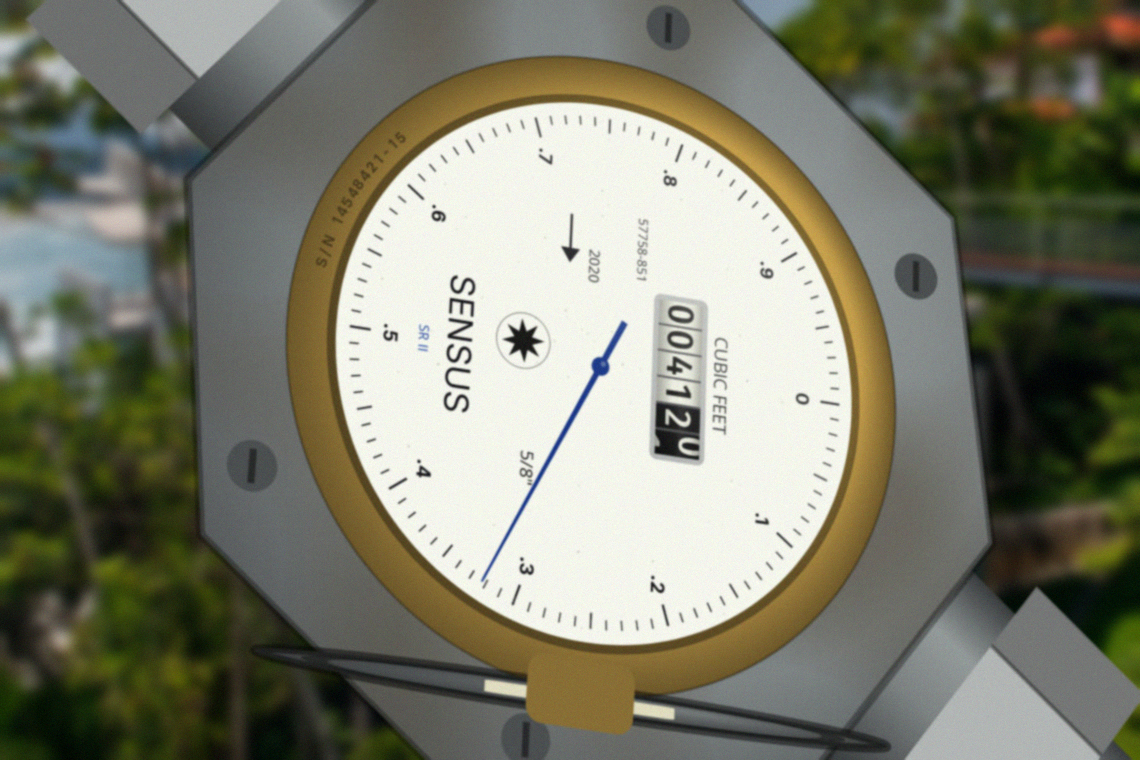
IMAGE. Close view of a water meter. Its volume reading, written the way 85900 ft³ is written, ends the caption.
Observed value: 4120.32 ft³
